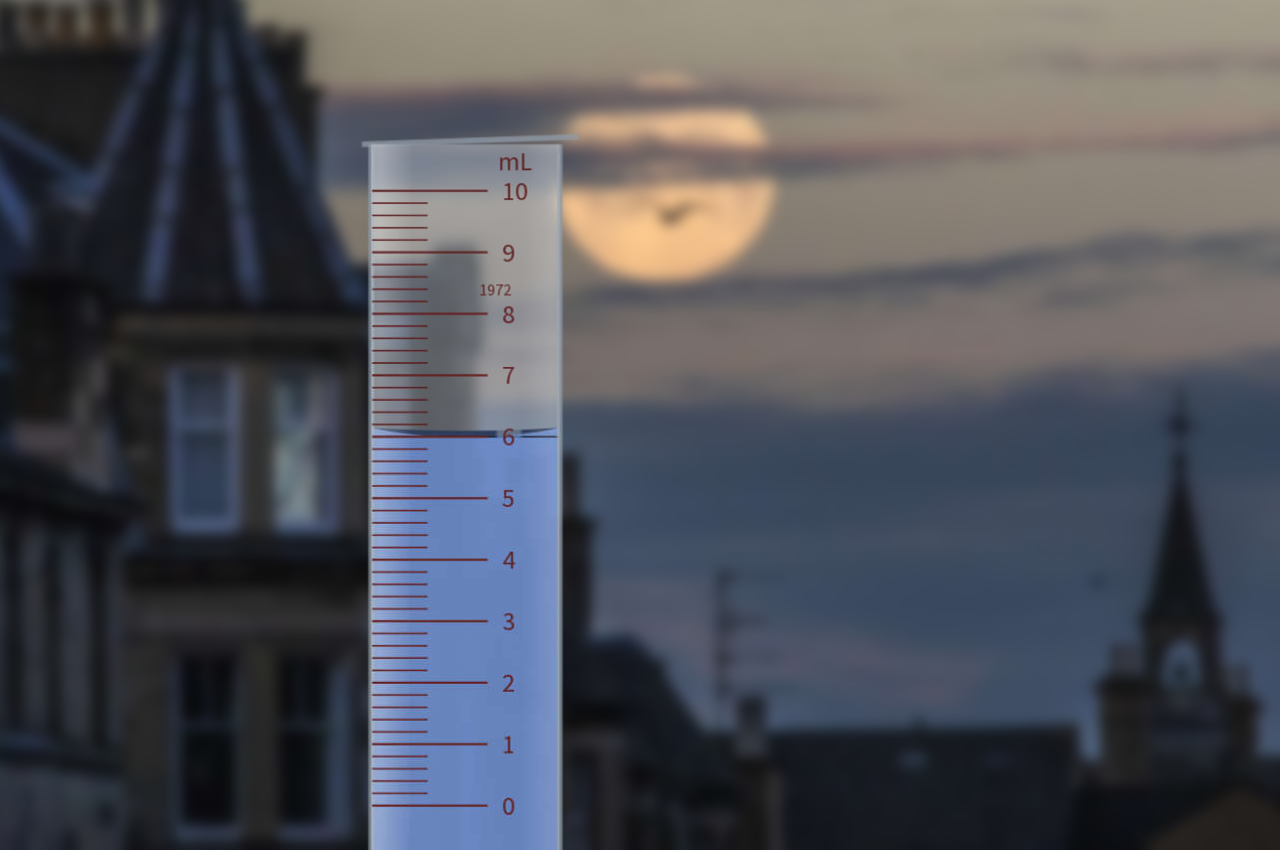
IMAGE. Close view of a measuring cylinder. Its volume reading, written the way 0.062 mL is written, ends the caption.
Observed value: 6 mL
